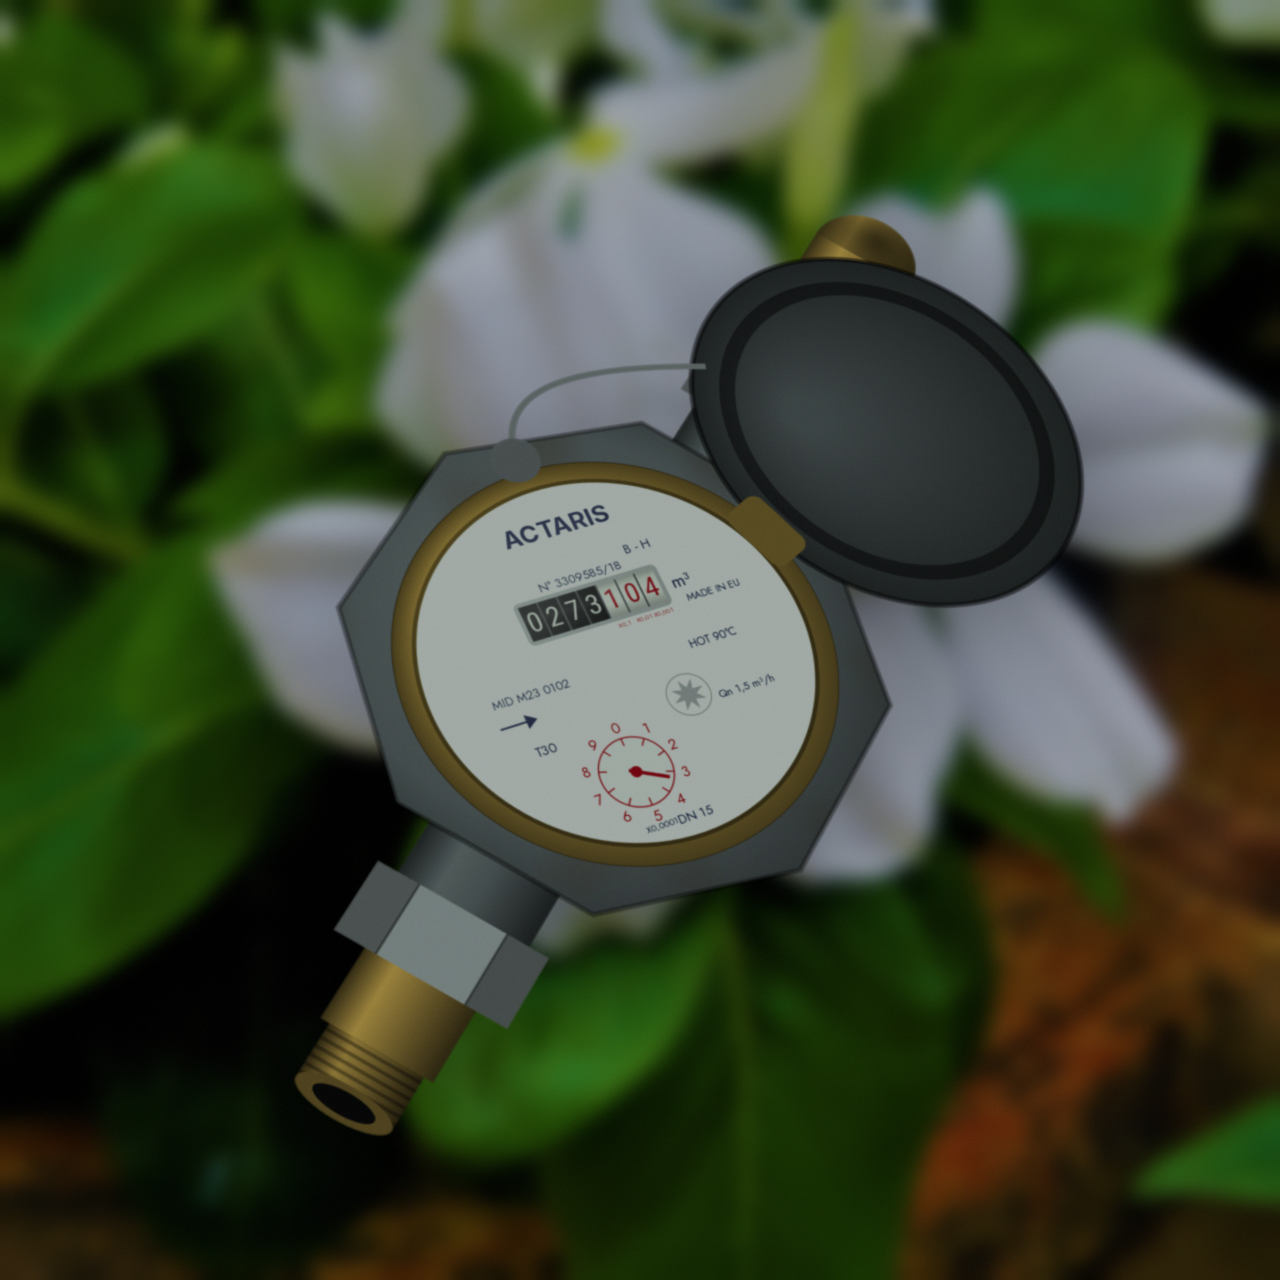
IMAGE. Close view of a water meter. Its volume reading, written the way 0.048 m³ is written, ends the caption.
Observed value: 273.1043 m³
